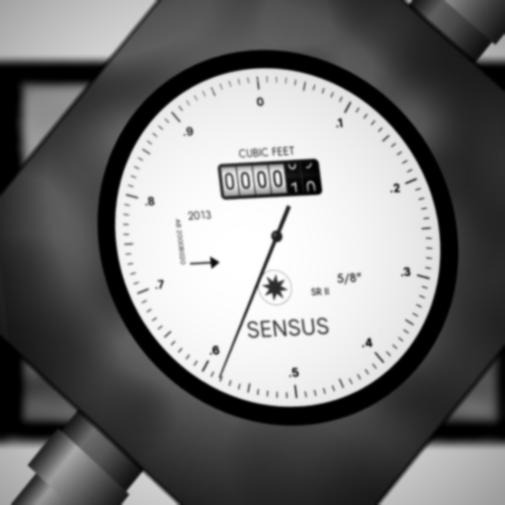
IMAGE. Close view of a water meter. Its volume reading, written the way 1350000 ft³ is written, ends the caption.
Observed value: 9.58 ft³
